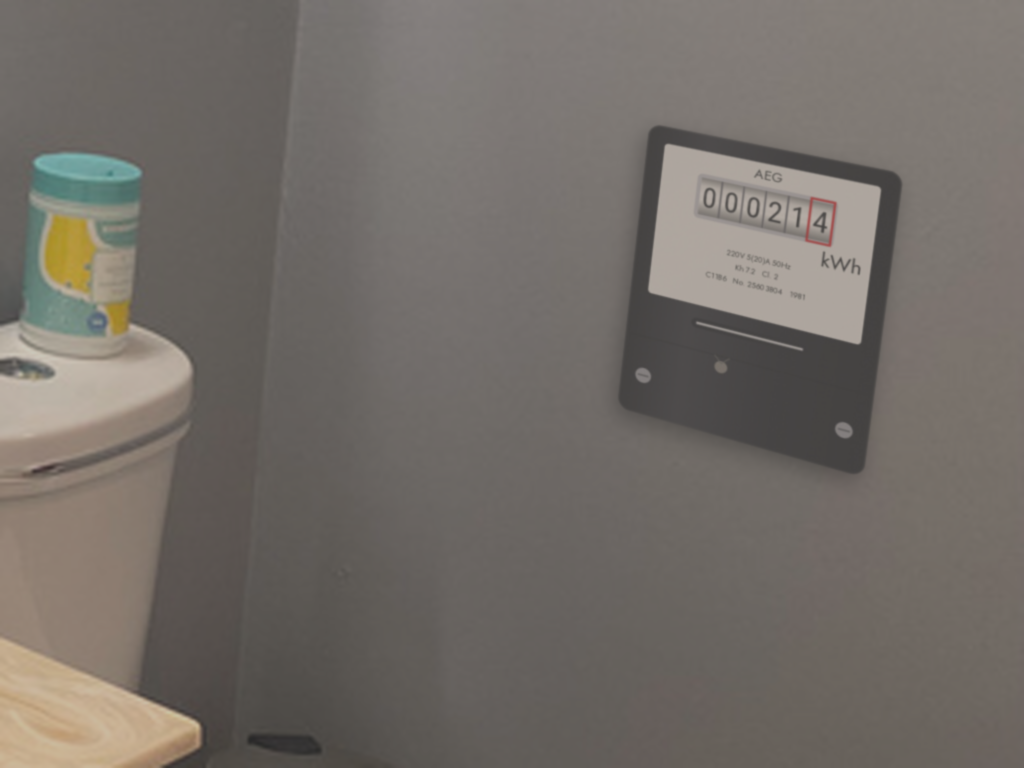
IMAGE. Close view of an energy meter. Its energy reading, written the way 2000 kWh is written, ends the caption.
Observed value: 21.4 kWh
